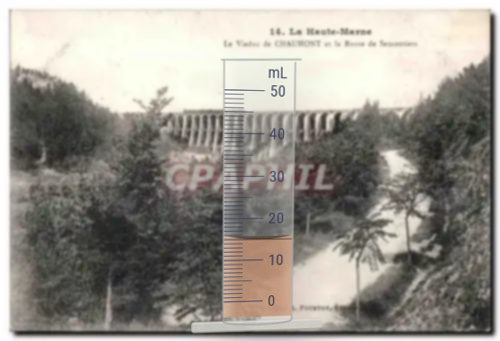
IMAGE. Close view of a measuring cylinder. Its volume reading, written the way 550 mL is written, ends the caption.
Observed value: 15 mL
